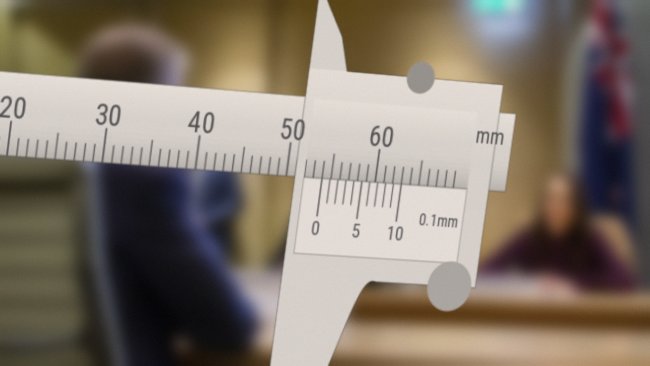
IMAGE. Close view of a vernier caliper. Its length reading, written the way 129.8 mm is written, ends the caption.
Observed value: 54.0 mm
